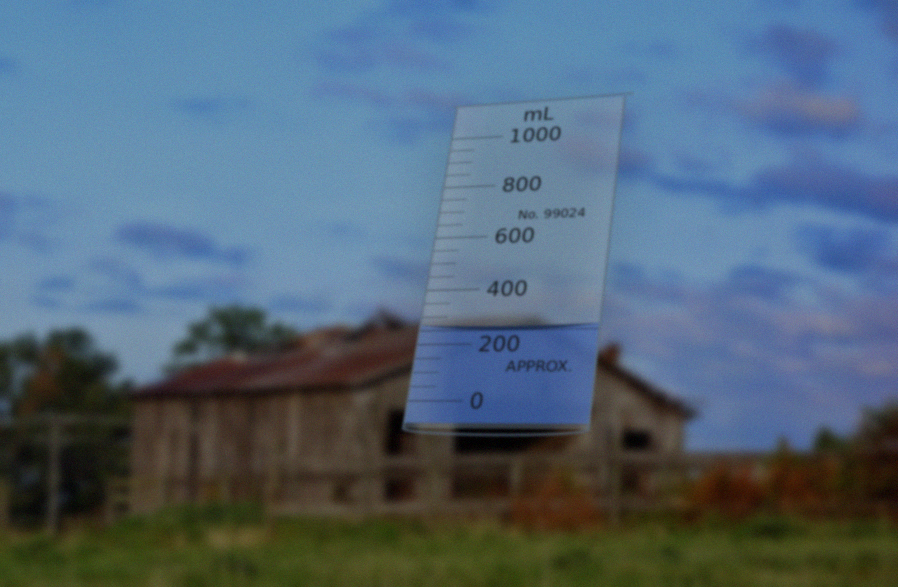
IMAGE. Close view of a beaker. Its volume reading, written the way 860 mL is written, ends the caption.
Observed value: 250 mL
